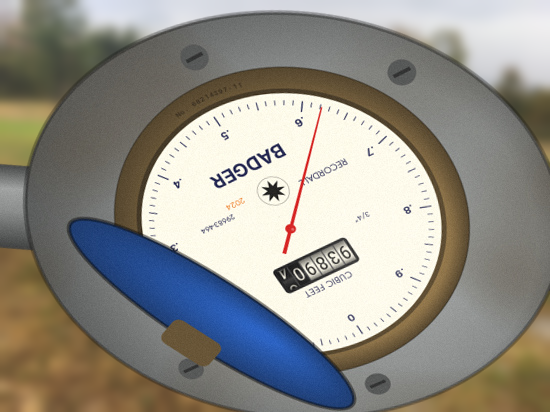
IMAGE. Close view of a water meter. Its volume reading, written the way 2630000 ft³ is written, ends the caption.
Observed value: 938903.62 ft³
